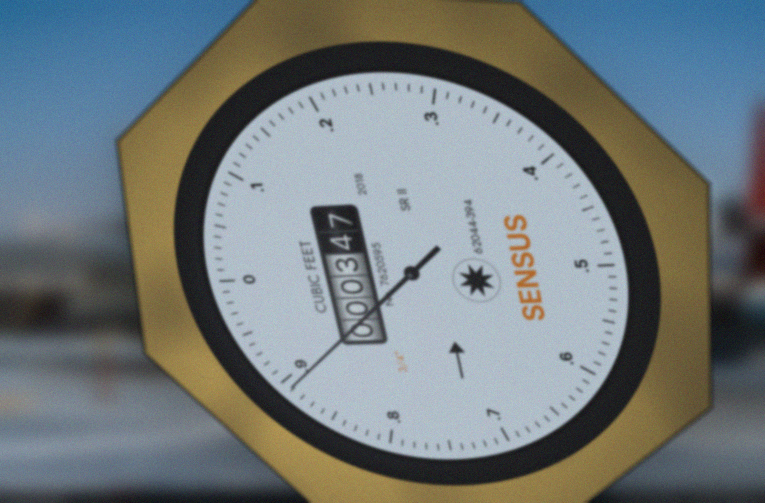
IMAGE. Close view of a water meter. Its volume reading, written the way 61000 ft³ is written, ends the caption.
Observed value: 346.89 ft³
